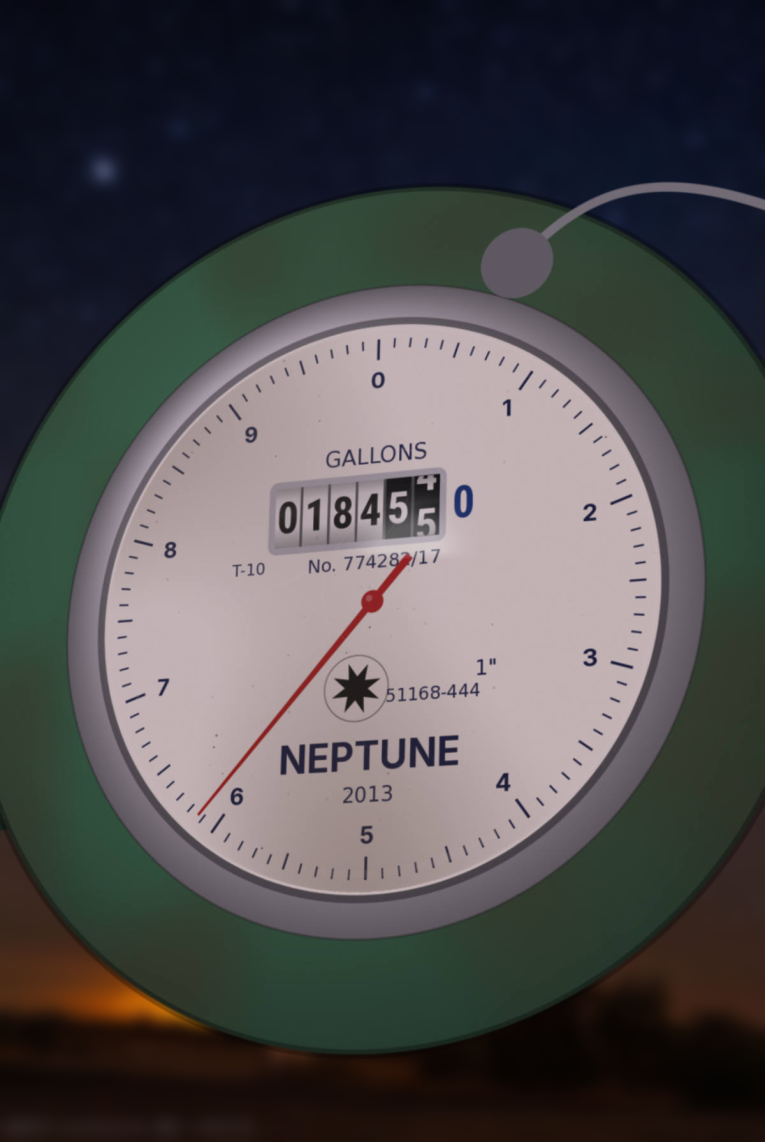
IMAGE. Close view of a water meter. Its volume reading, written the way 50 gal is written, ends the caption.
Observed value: 184546.1 gal
